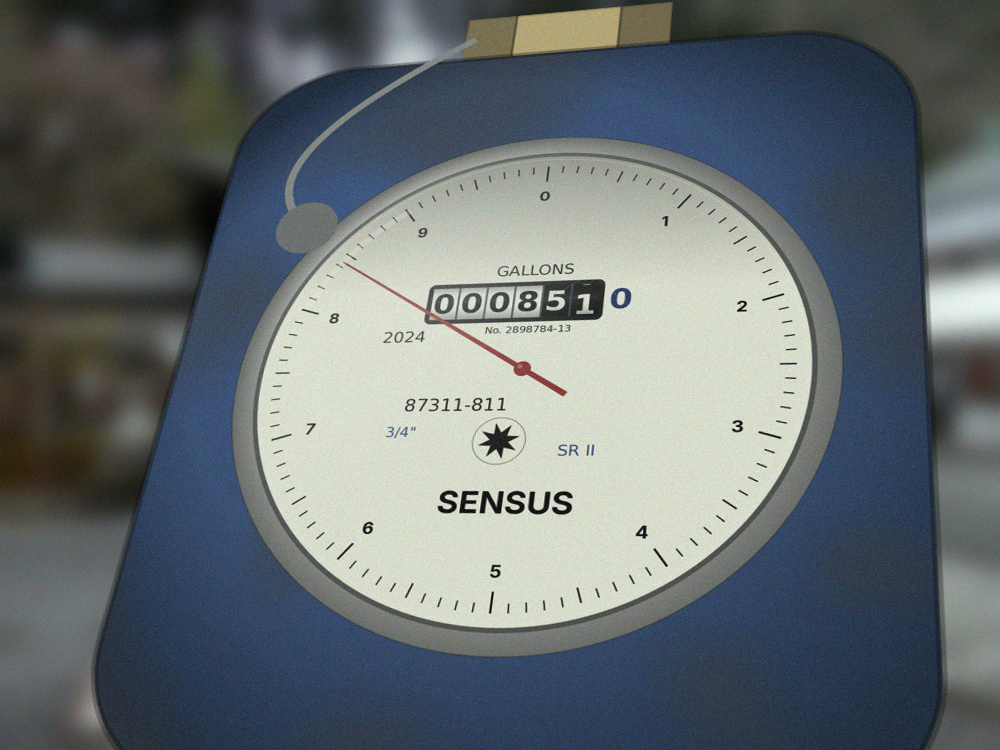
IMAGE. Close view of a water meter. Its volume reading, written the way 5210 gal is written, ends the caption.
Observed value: 8508.4 gal
